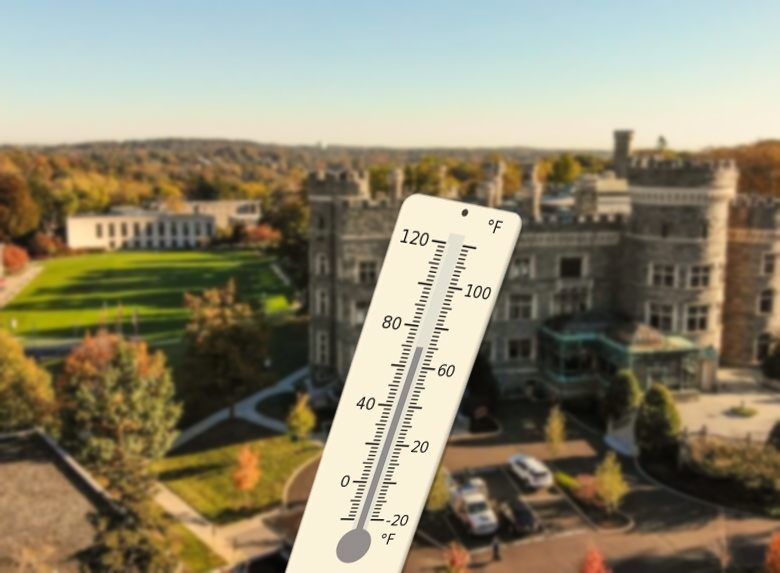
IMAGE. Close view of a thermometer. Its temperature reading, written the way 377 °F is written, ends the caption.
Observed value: 70 °F
